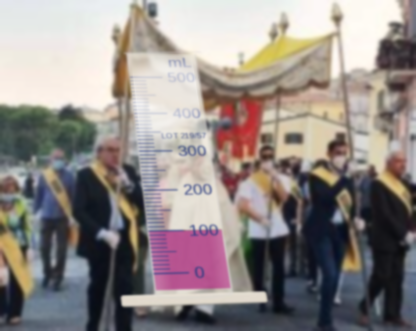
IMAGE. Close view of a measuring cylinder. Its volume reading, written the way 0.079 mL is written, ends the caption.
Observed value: 100 mL
